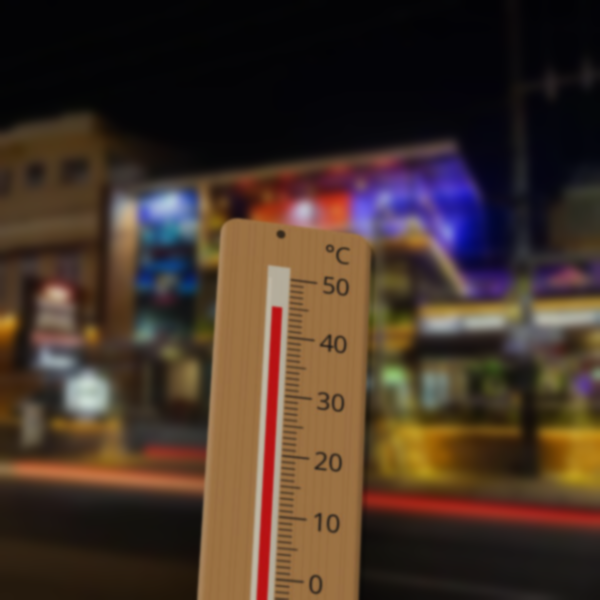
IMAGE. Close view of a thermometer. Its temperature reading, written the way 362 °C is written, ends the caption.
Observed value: 45 °C
